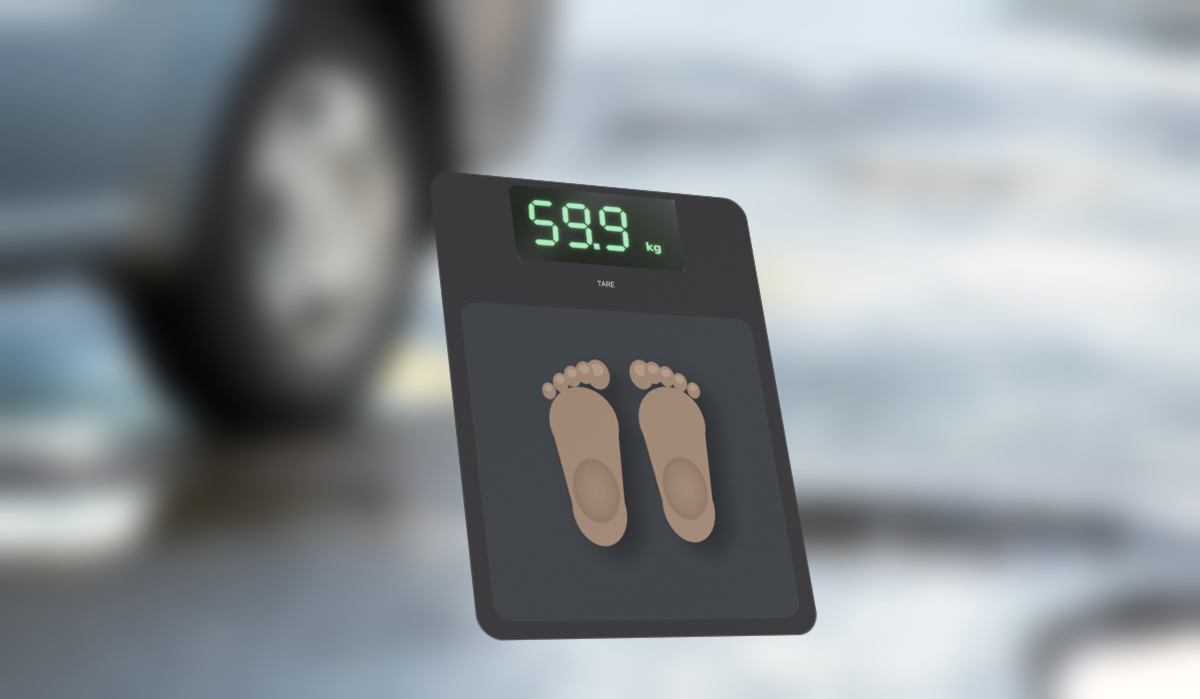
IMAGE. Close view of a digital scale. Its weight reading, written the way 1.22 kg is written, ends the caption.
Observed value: 59.9 kg
